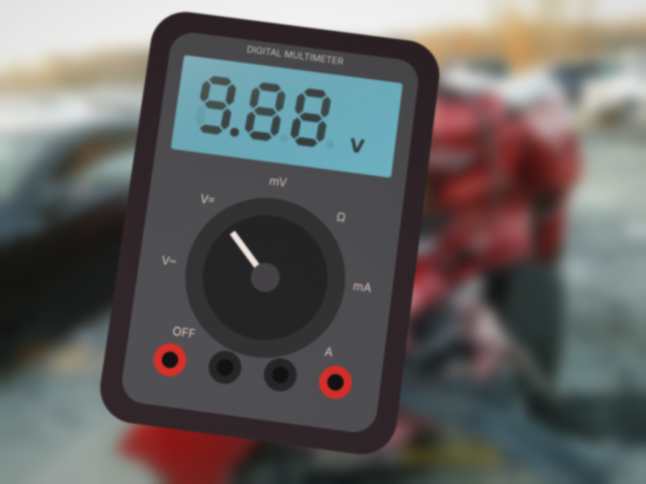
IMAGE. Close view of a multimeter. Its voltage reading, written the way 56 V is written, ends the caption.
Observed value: 9.88 V
